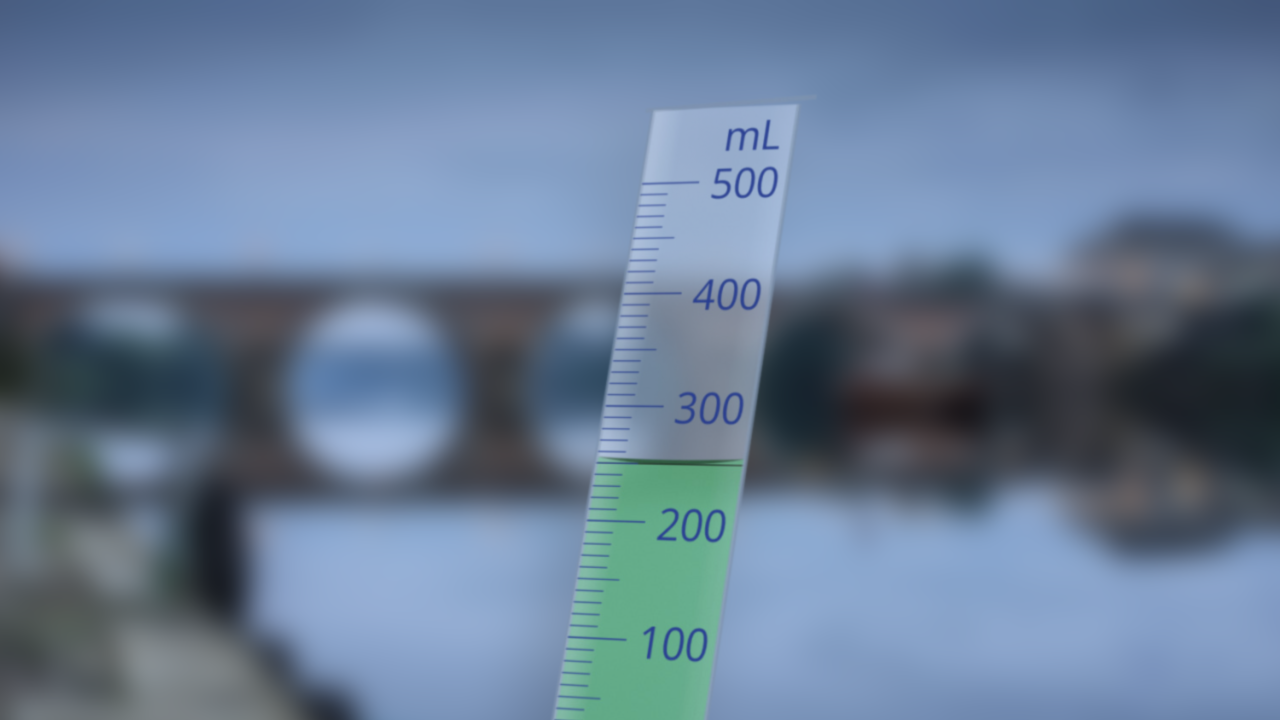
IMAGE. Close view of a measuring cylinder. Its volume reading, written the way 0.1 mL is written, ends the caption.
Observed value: 250 mL
